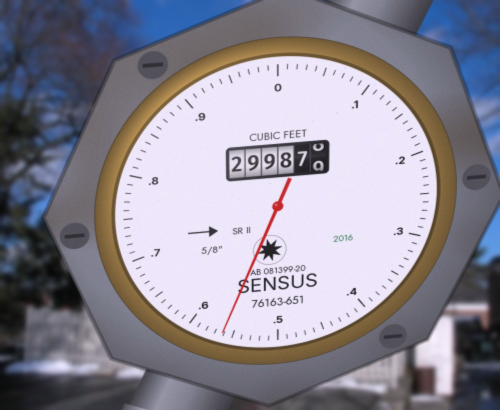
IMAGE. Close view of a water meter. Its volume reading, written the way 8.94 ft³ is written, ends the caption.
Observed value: 299878.56 ft³
